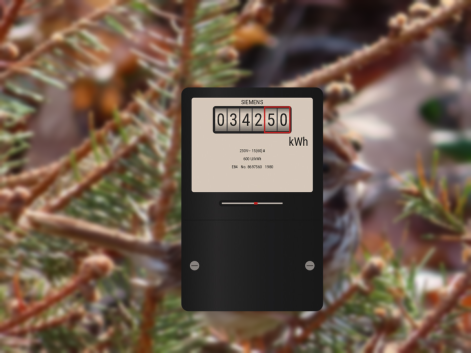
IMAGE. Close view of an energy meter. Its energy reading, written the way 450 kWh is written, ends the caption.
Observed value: 342.50 kWh
